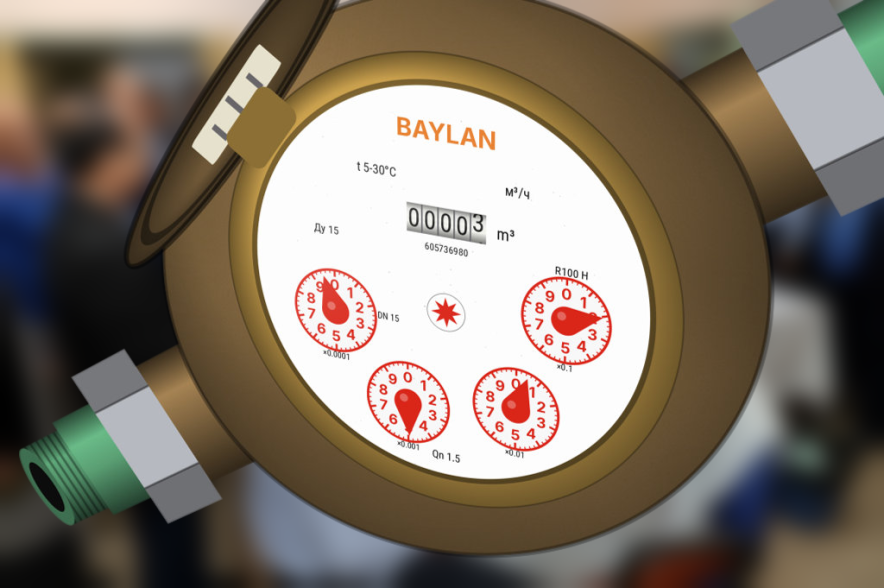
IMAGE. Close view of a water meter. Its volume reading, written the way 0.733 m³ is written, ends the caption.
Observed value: 3.2049 m³
